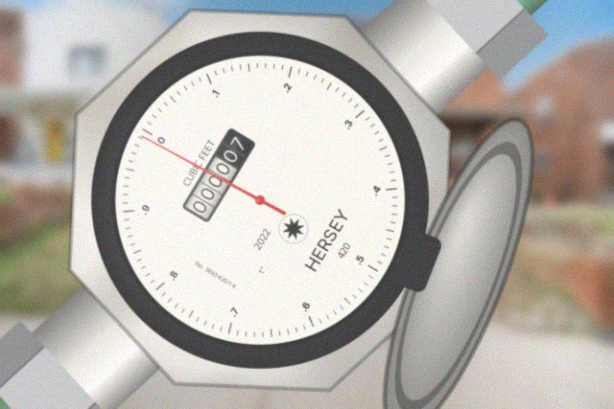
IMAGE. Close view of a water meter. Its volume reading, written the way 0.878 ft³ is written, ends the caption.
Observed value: 6.99 ft³
